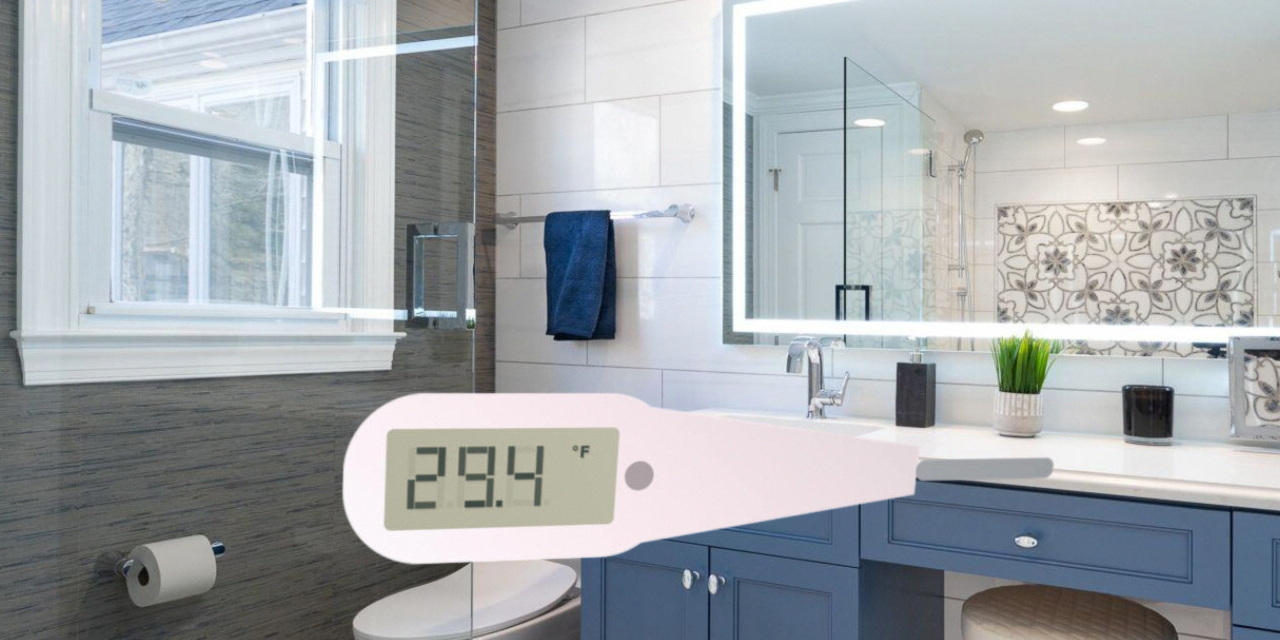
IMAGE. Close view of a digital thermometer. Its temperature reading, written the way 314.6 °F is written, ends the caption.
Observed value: 29.4 °F
